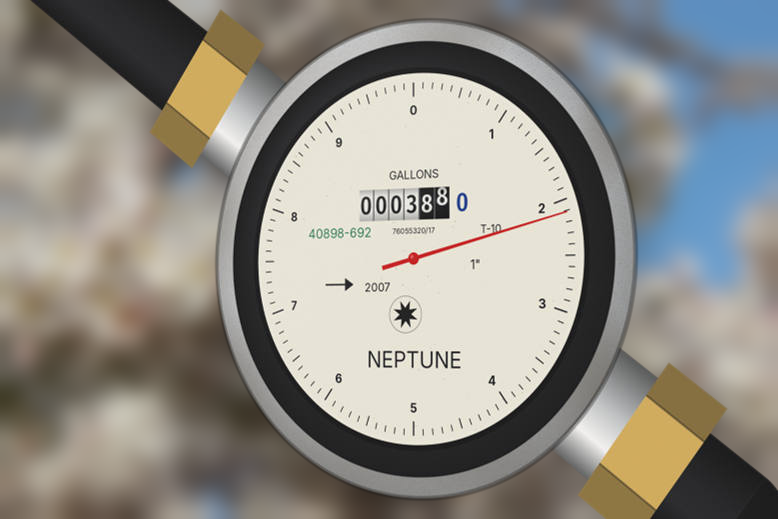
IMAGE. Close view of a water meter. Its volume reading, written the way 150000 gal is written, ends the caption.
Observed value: 3882.1 gal
